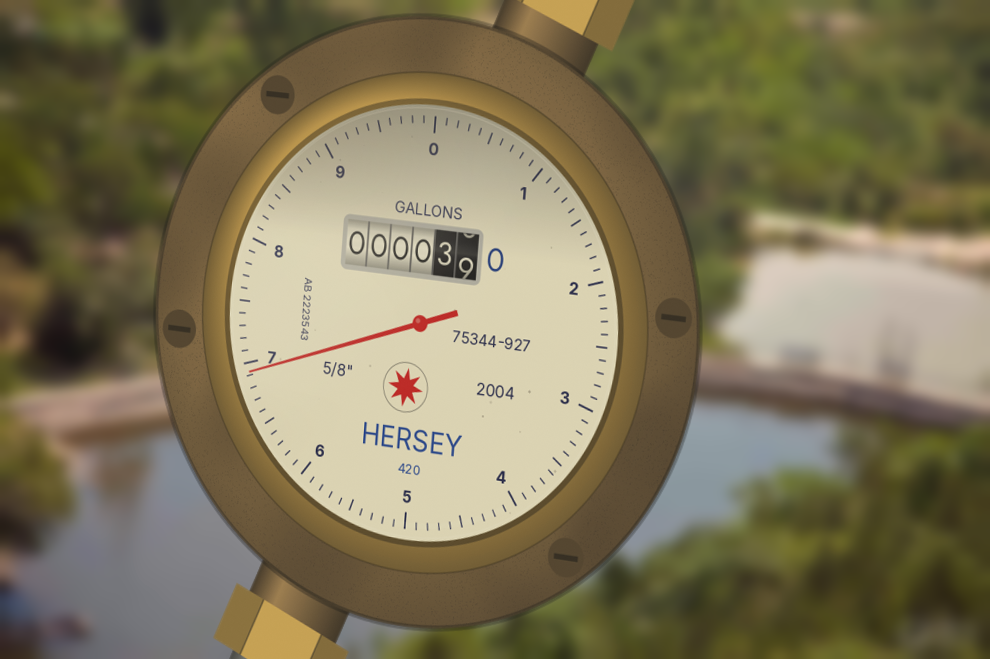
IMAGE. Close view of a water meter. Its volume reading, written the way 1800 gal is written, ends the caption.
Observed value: 386.9 gal
